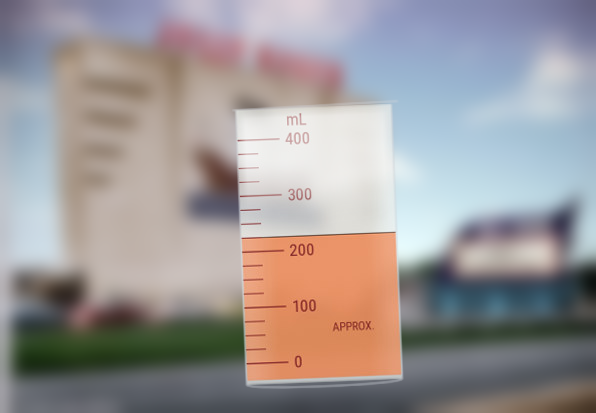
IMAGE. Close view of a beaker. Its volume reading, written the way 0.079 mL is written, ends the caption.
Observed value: 225 mL
